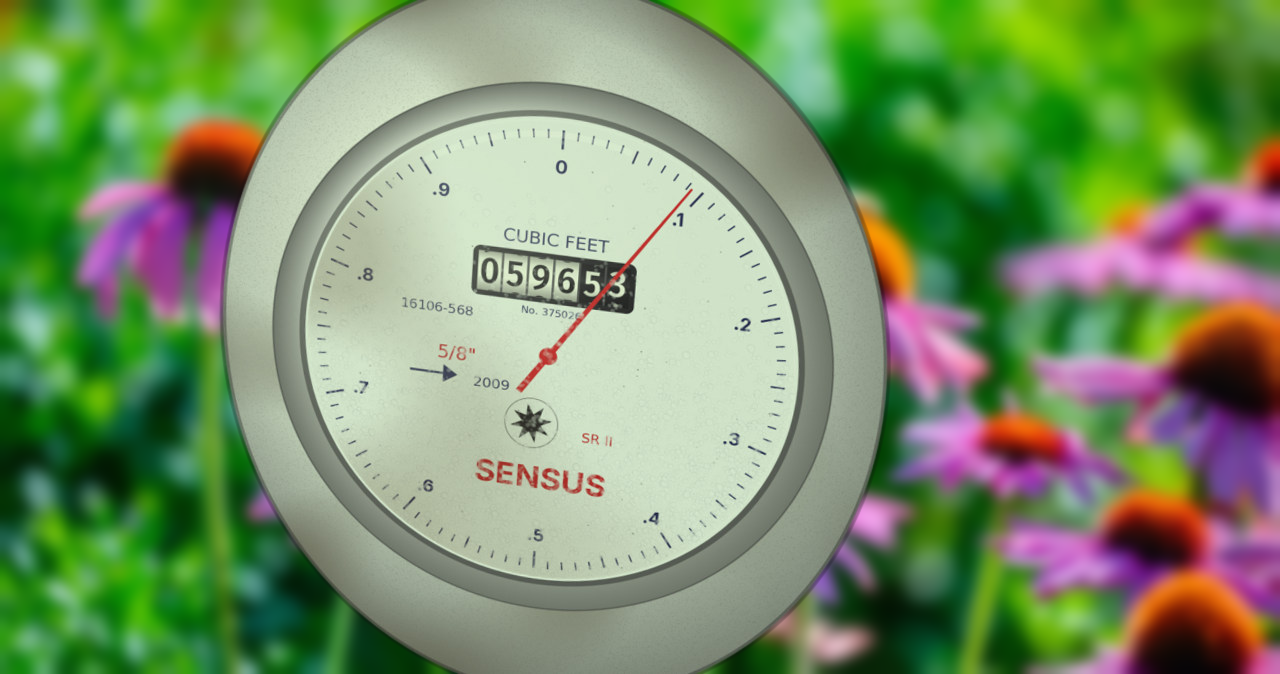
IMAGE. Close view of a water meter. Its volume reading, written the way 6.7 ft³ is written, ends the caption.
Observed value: 59653.09 ft³
